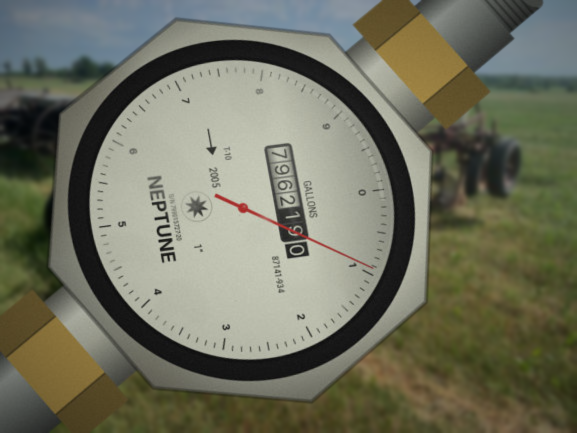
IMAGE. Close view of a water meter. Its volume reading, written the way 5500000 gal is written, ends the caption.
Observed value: 7962190.9 gal
